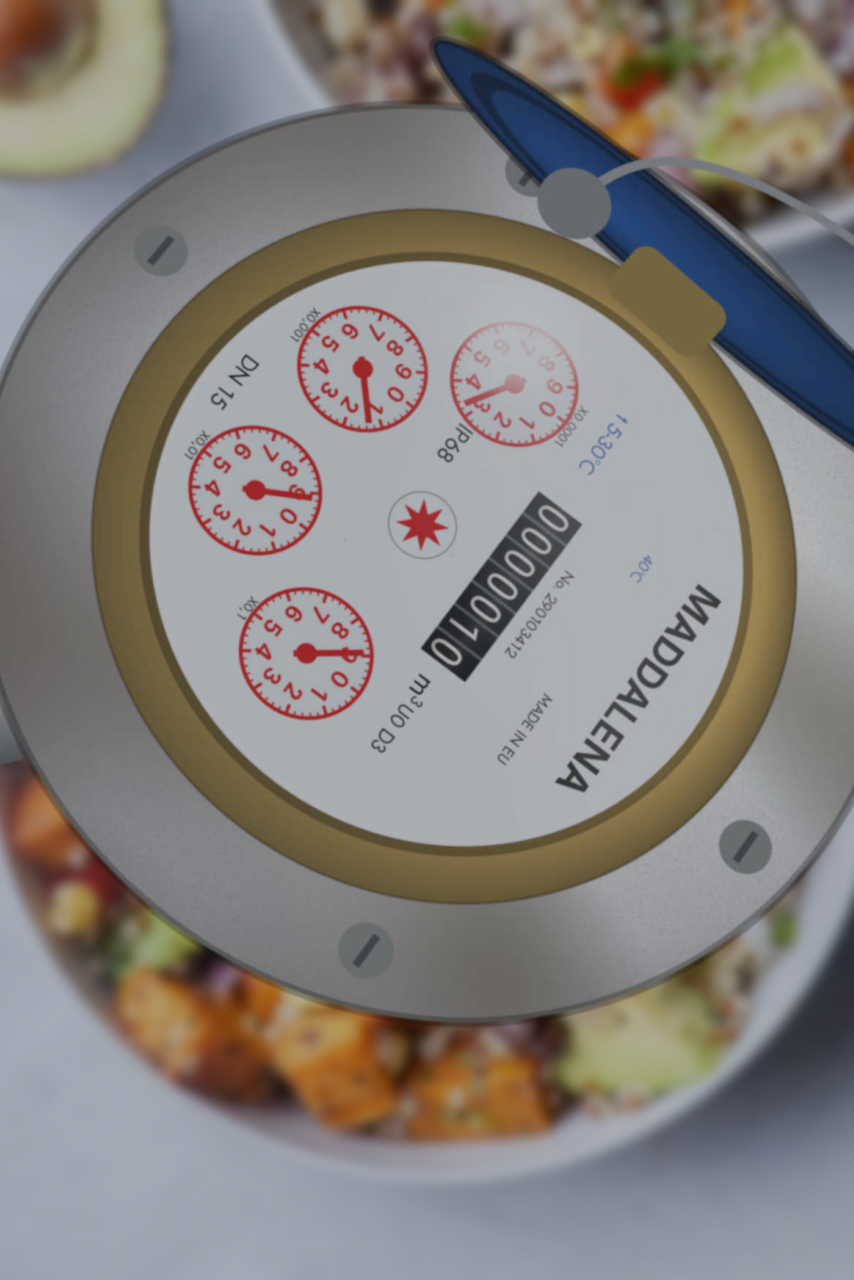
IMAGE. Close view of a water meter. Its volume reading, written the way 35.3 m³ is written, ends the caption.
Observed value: 9.8913 m³
